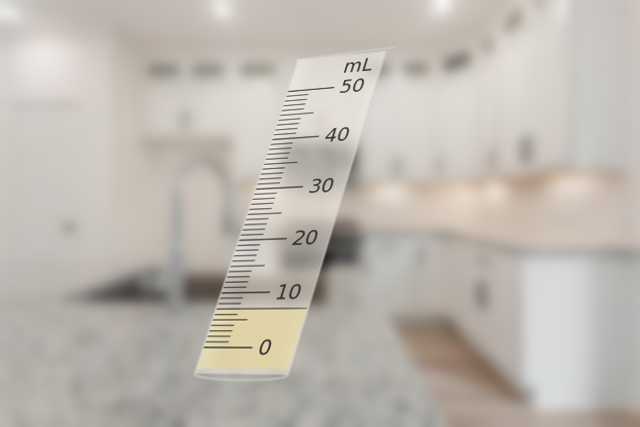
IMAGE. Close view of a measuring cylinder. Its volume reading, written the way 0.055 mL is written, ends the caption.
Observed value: 7 mL
